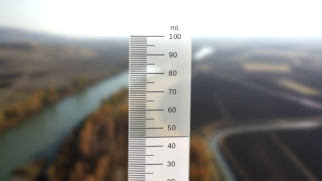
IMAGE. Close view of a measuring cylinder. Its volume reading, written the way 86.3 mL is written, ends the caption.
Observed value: 45 mL
